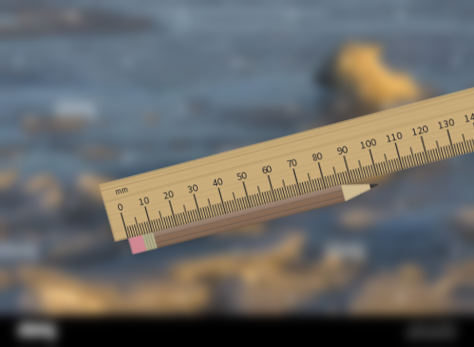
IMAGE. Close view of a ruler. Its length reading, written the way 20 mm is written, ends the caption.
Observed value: 100 mm
